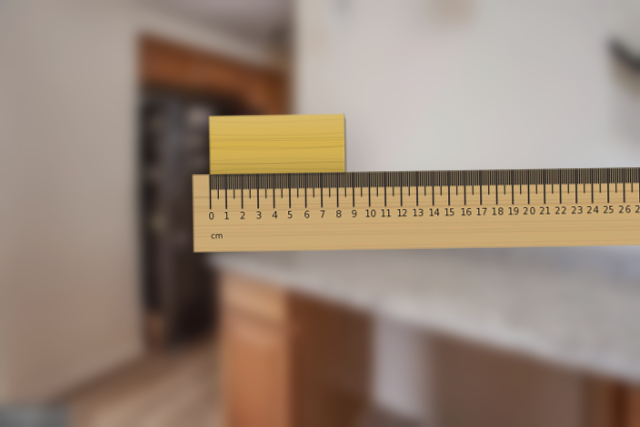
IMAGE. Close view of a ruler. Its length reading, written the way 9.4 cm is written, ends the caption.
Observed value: 8.5 cm
